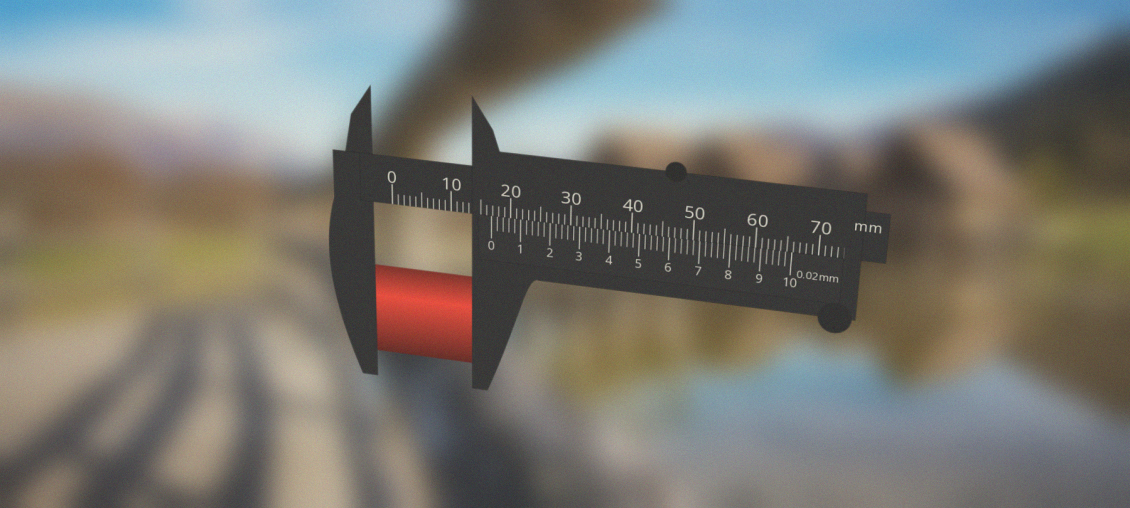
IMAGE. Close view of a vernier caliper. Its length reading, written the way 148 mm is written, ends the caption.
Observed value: 16.8 mm
